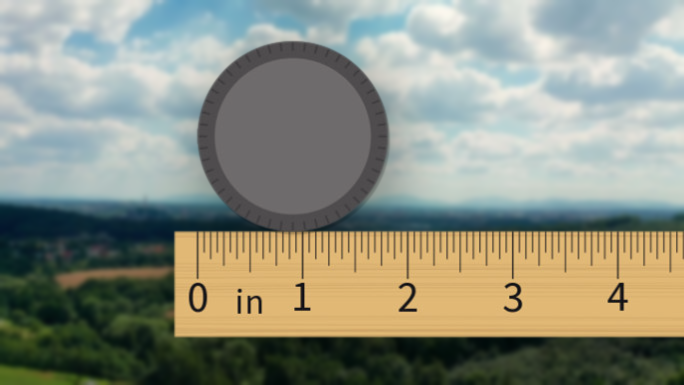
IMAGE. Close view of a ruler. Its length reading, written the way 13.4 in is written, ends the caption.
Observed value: 1.8125 in
